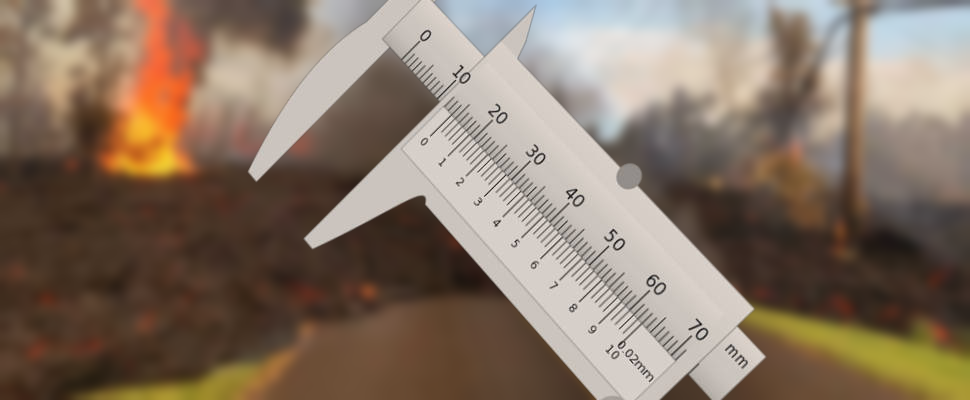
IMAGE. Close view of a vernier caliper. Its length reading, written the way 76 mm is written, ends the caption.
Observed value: 14.0 mm
